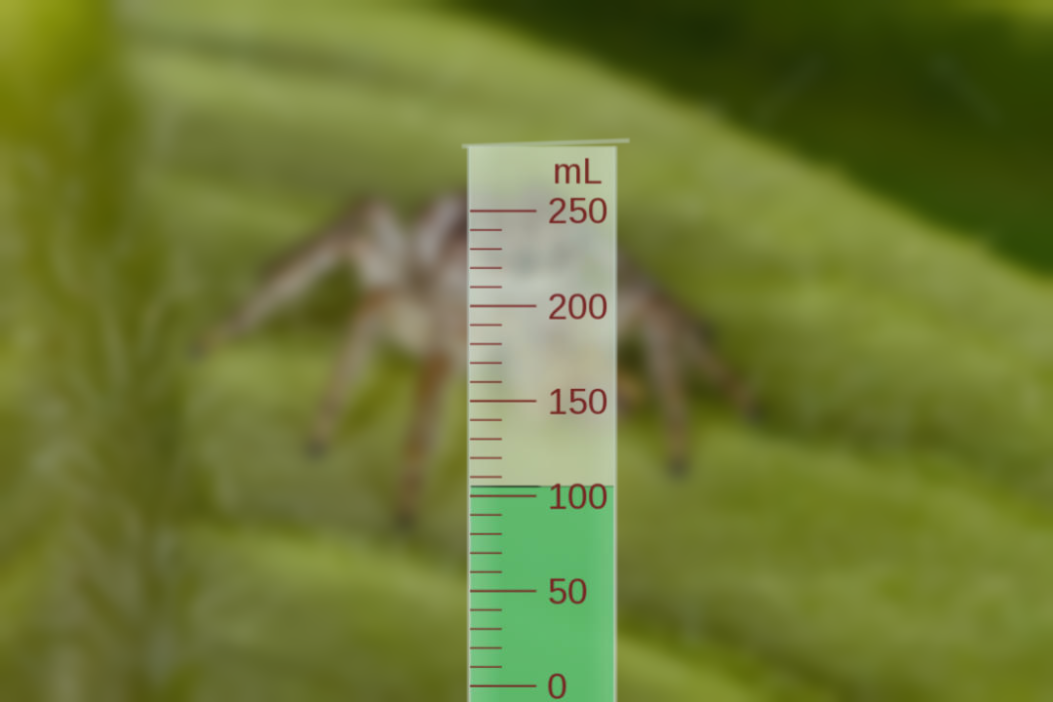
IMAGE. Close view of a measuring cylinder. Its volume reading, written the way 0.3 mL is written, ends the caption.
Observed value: 105 mL
